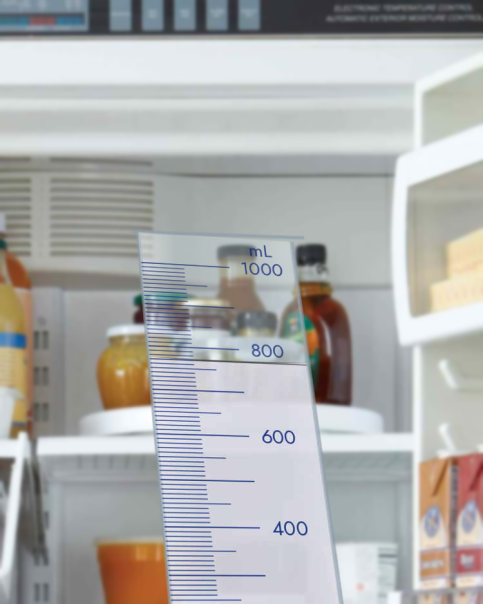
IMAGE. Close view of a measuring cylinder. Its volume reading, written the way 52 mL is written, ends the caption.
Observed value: 770 mL
